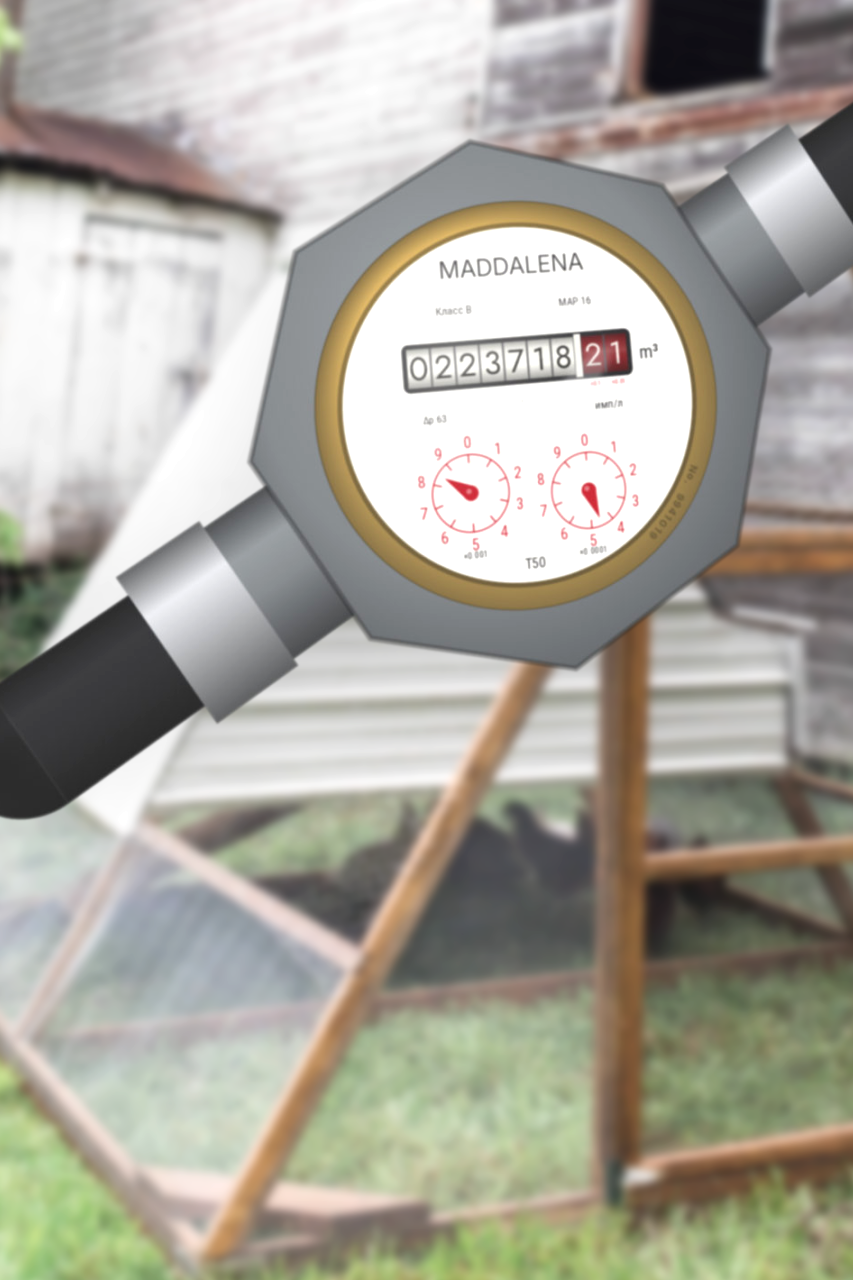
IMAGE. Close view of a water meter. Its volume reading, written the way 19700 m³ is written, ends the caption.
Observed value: 223718.2184 m³
